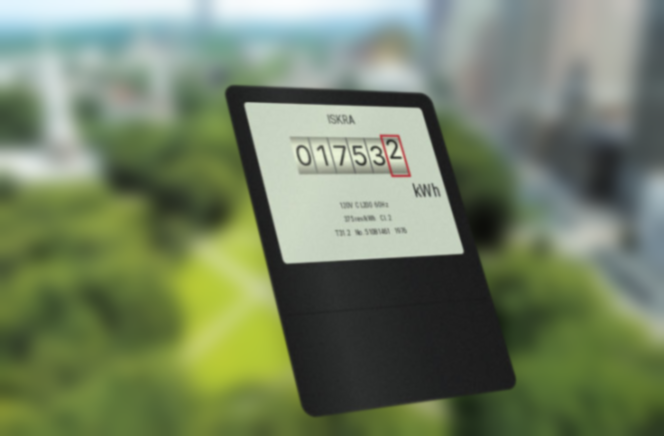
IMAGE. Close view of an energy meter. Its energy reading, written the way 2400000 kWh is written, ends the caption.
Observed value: 1753.2 kWh
